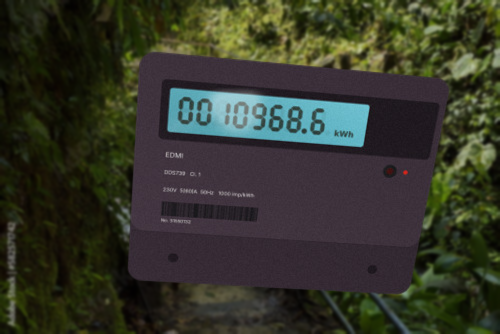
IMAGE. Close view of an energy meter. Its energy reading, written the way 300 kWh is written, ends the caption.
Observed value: 10968.6 kWh
